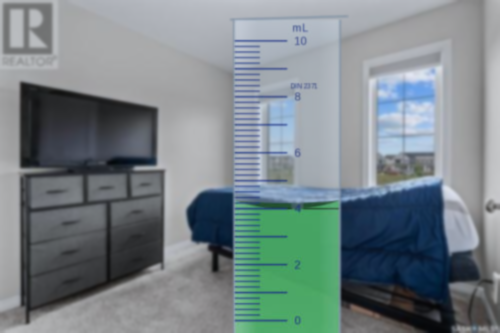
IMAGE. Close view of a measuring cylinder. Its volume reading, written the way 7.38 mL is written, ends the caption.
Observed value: 4 mL
